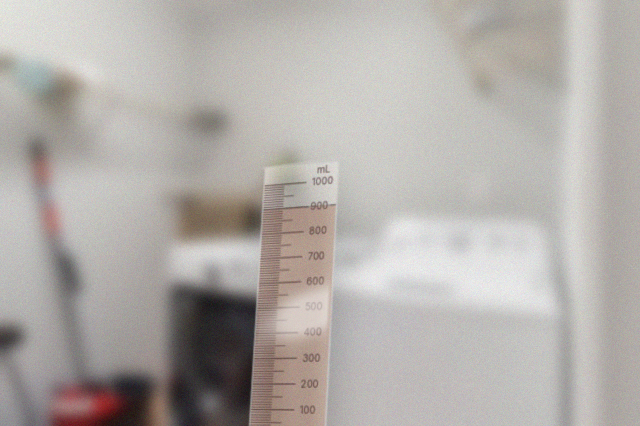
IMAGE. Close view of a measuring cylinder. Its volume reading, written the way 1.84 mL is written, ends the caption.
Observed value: 900 mL
